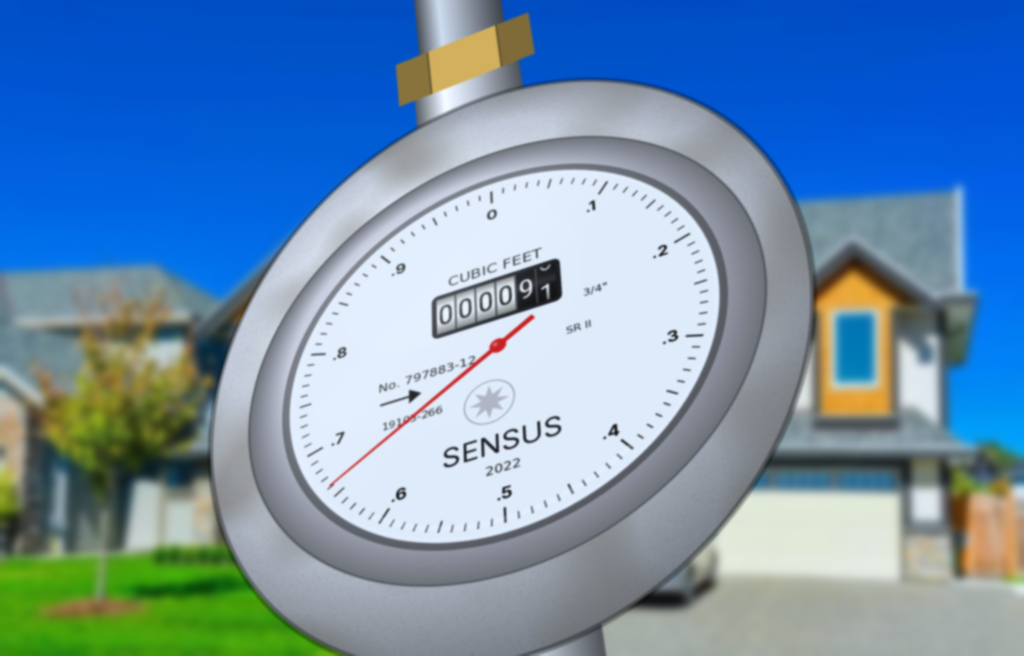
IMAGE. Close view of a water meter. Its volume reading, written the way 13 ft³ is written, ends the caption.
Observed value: 90.66 ft³
